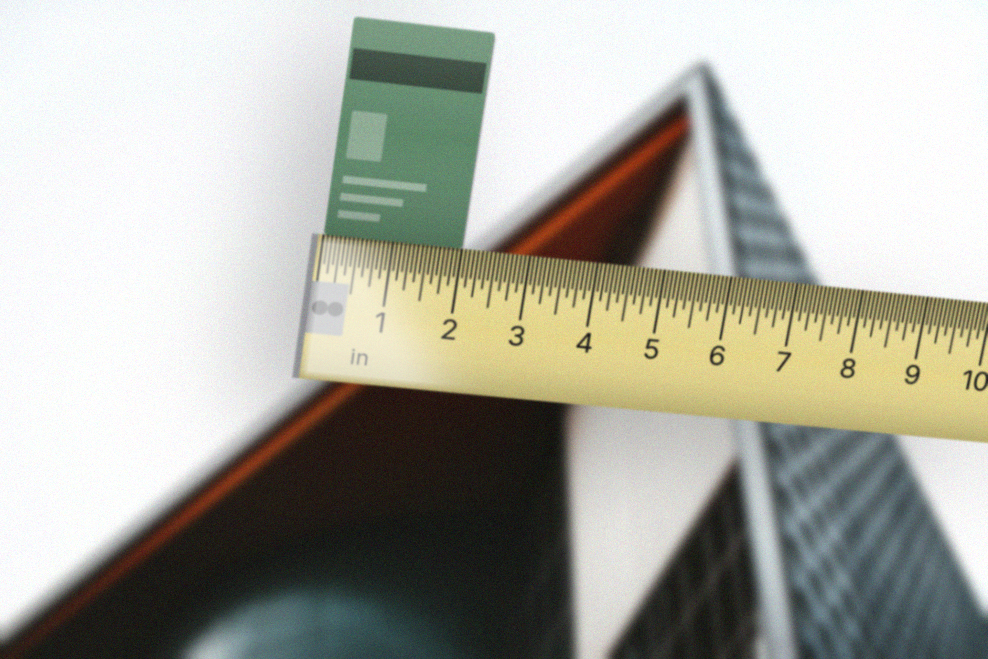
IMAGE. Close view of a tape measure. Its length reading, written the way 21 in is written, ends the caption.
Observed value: 2 in
